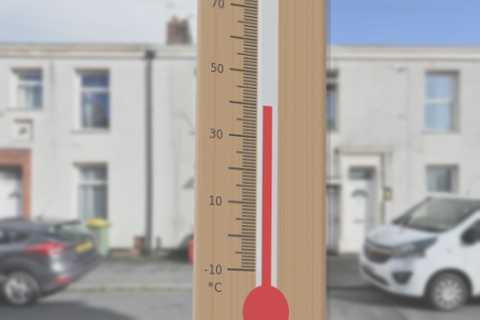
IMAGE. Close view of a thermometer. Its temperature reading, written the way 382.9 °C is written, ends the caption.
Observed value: 40 °C
